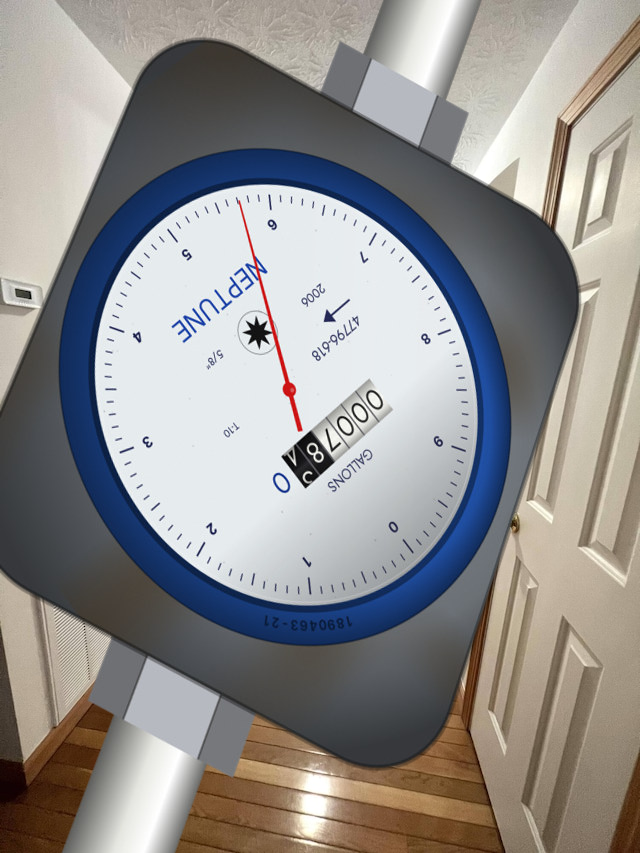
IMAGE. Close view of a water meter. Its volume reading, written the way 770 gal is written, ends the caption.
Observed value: 7835.7 gal
